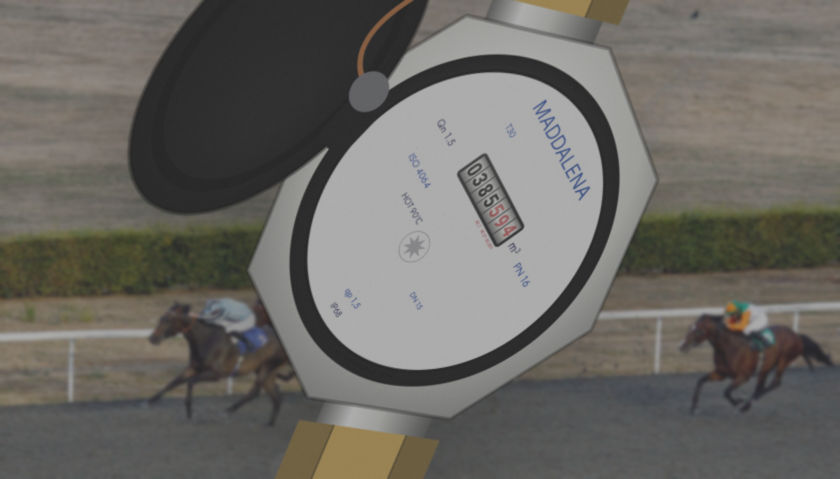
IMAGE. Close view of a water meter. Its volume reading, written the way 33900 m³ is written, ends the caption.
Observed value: 385.594 m³
